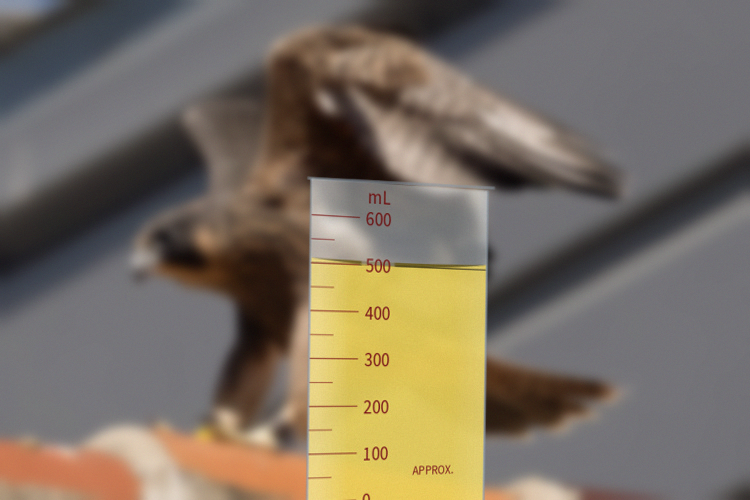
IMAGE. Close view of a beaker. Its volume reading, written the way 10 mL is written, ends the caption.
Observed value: 500 mL
